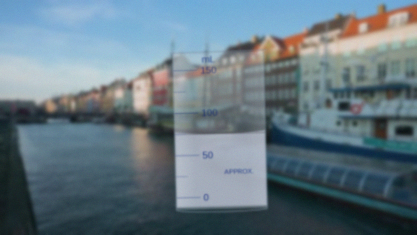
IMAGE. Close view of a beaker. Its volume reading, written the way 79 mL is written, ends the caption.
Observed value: 75 mL
